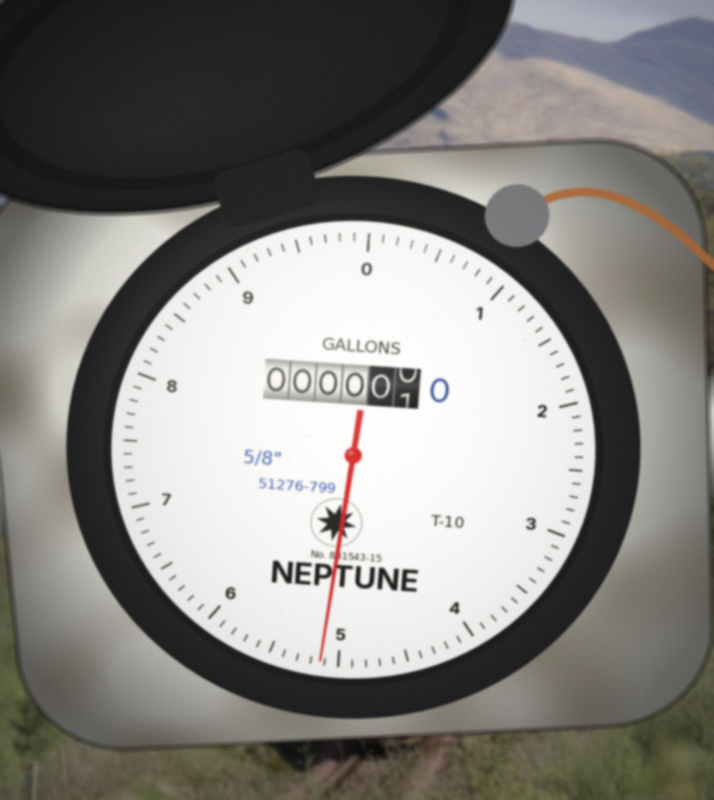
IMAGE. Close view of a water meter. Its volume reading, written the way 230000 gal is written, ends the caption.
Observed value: 5.1 gal
